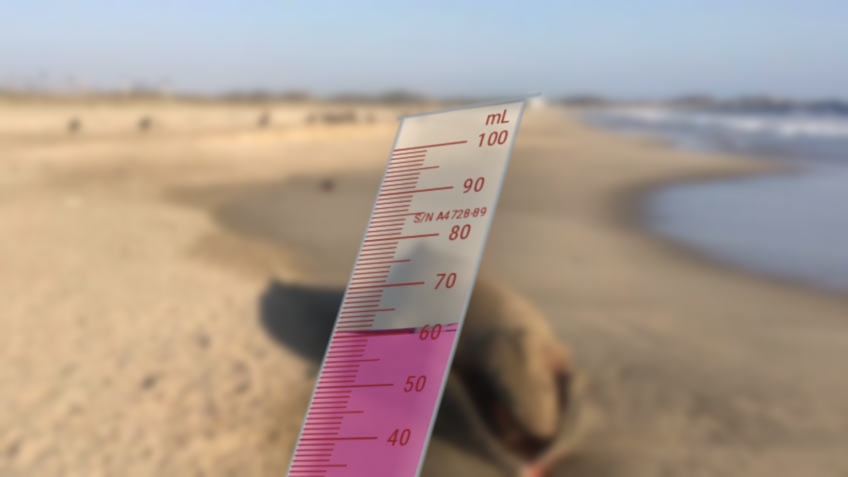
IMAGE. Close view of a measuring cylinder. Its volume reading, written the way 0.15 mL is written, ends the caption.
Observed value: 60 mL
